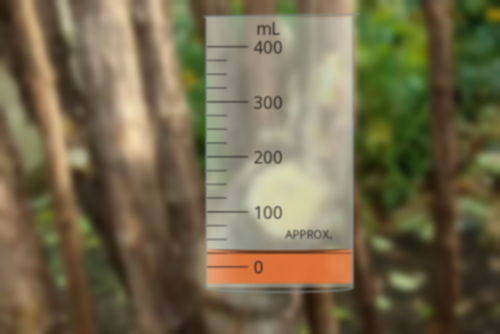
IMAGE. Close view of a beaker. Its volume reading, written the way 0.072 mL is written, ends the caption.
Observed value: 25 mL
